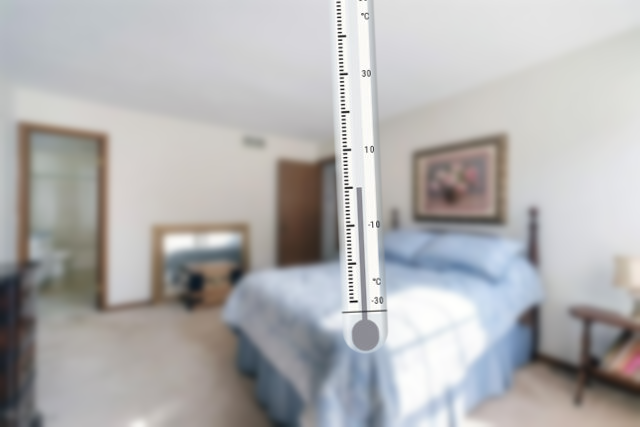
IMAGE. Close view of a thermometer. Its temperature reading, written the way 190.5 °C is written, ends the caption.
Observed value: 0 °C
